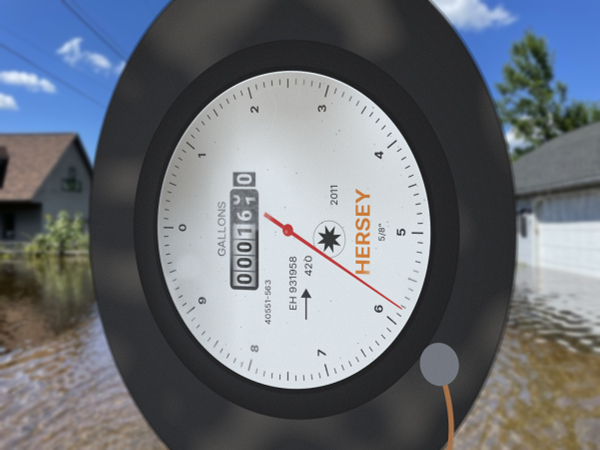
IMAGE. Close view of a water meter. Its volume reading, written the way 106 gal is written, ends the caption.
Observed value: 1605.8 gal
